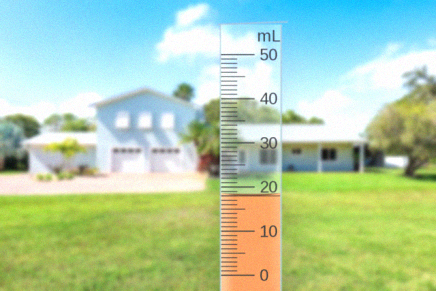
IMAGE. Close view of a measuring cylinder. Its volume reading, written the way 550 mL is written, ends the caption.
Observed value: 18 mL
